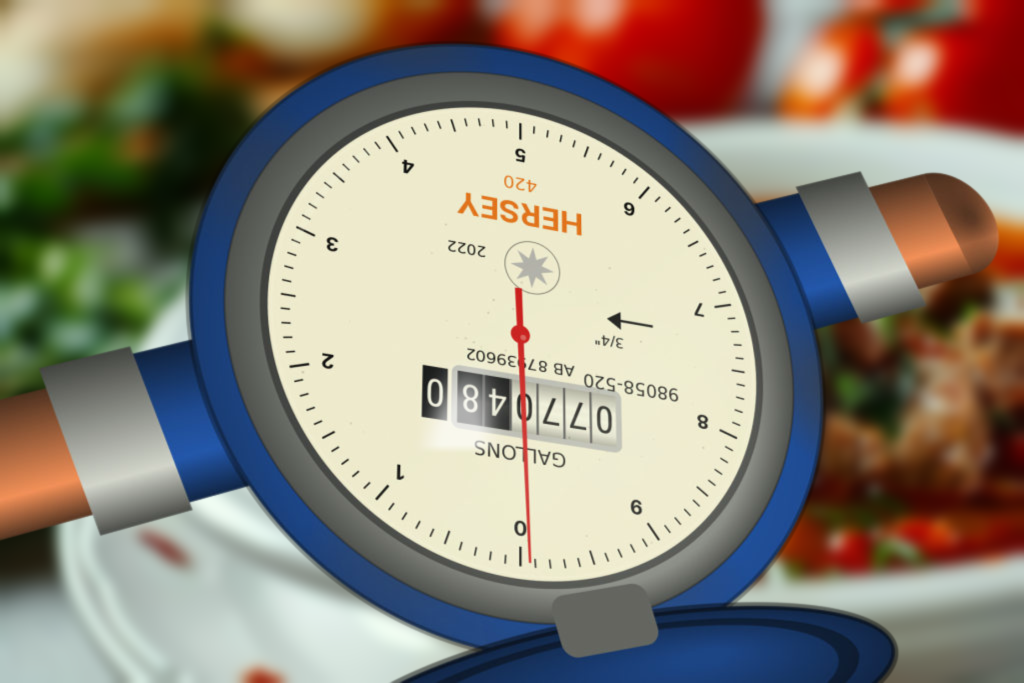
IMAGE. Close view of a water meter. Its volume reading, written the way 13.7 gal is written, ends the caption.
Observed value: 770479.9 gal
